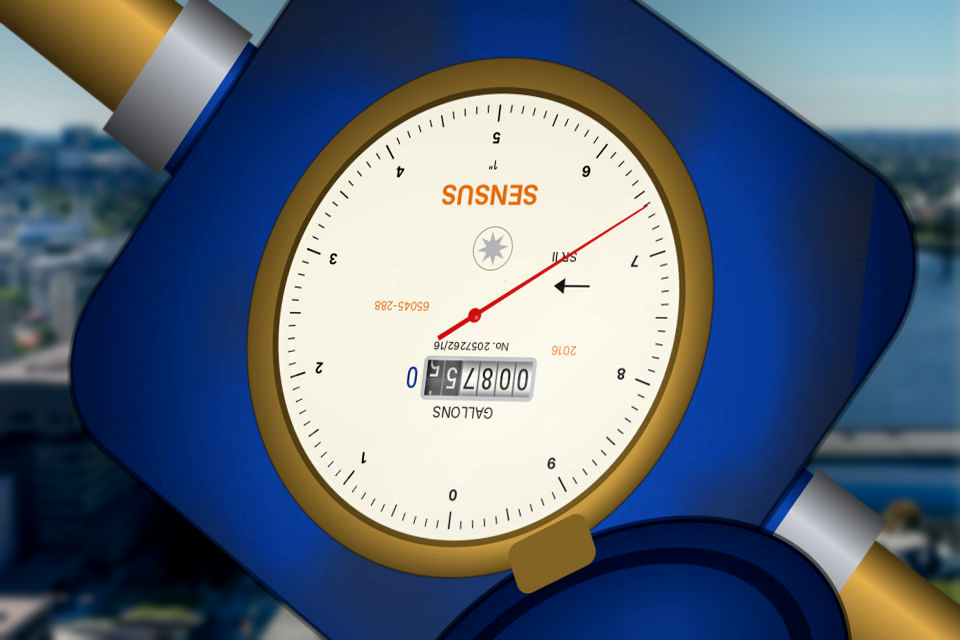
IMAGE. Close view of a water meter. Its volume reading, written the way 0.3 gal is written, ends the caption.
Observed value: 87546.6 gal
